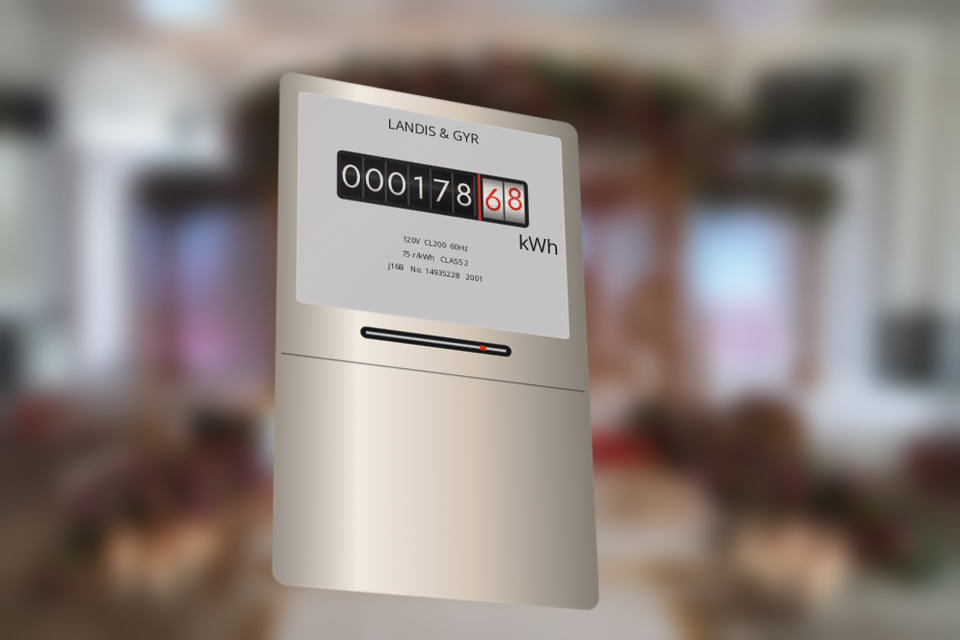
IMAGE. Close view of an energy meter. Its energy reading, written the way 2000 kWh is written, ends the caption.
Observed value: 178.68 kWh
